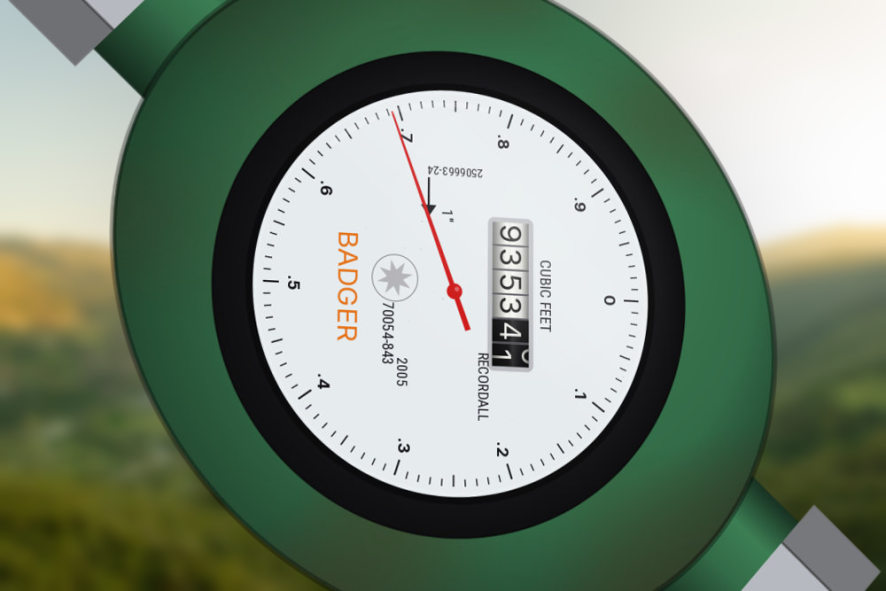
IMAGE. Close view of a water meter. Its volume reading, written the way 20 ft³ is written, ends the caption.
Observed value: 935340.69 ft³
